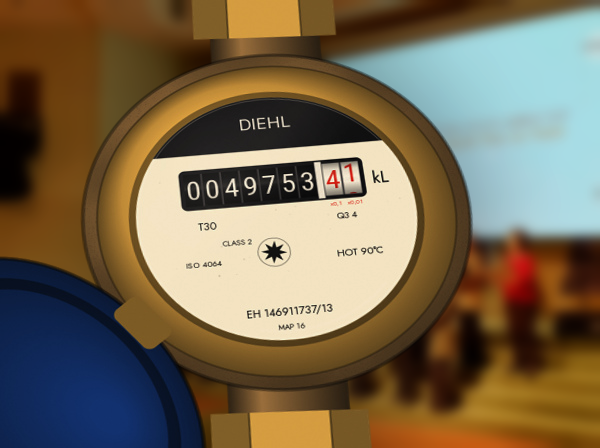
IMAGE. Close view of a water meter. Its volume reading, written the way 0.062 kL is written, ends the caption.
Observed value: 49753.41 kL
